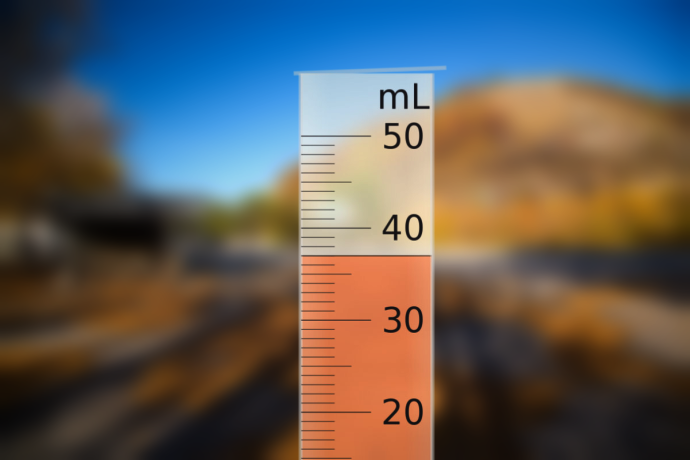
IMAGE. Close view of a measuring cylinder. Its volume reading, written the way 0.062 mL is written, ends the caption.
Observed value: 37 mL
